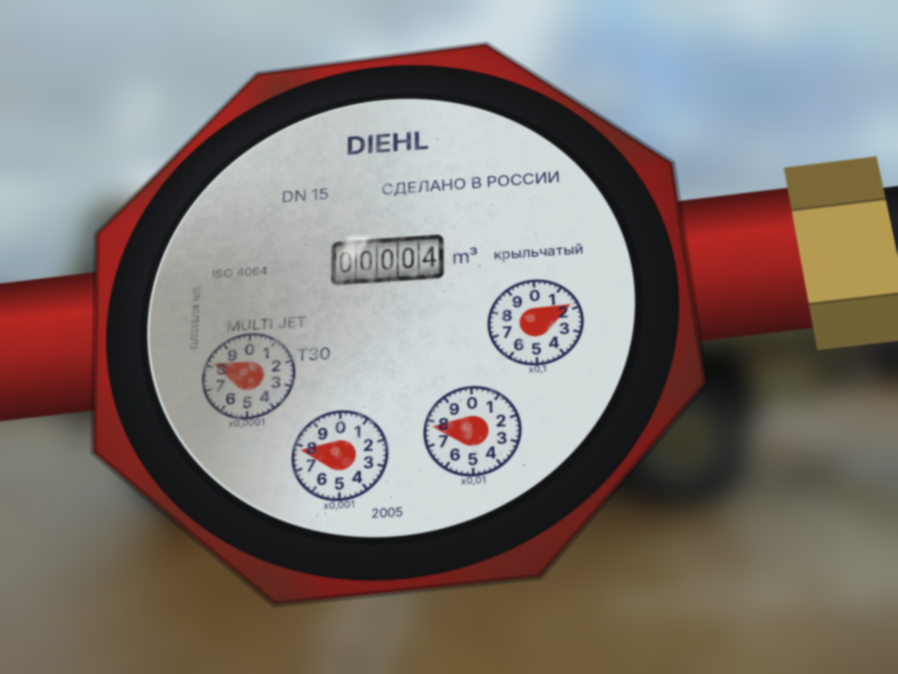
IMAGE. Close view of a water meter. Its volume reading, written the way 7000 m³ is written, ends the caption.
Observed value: 4.1778 m³
